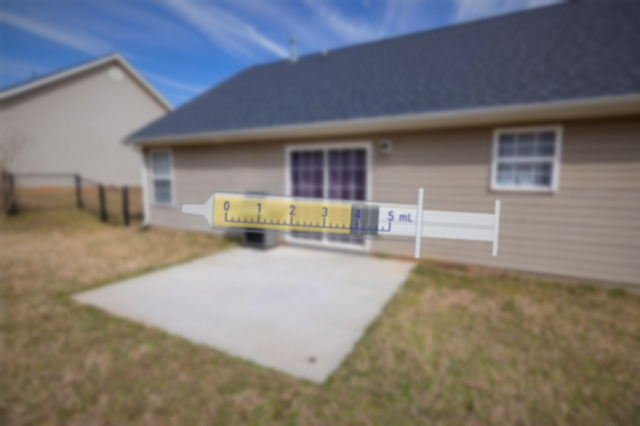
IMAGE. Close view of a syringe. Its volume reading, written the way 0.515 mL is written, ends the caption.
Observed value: 3.8 mL
